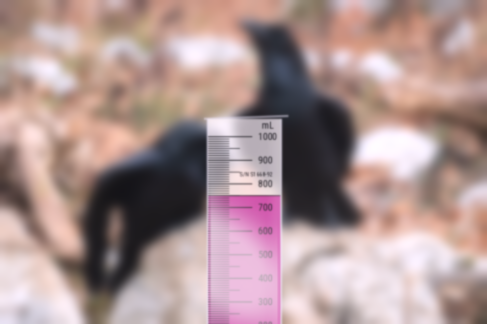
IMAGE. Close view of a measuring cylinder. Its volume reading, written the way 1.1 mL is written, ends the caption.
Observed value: 750 mL
